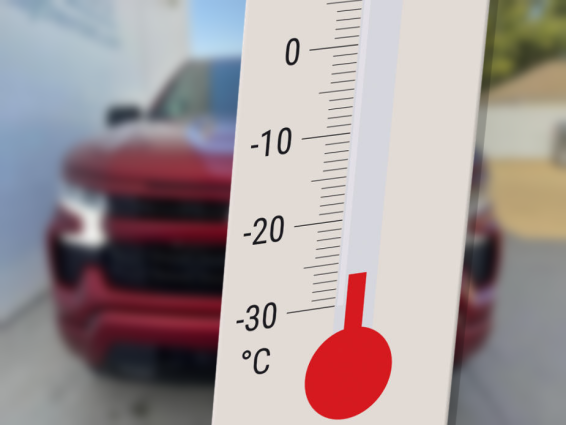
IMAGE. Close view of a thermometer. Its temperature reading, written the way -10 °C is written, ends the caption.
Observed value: -26.5 °C
